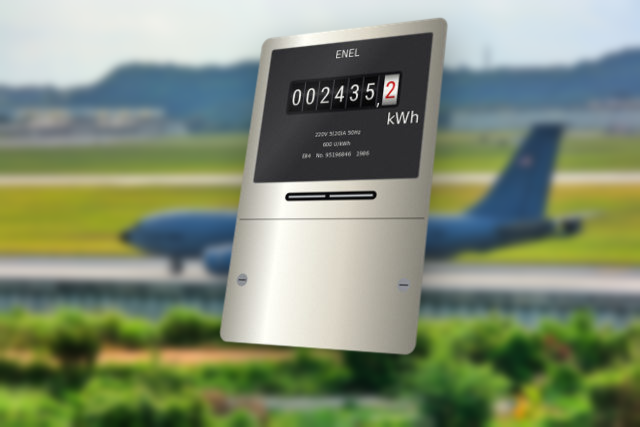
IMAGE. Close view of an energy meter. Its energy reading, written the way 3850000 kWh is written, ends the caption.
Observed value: 2435.2 kWh
